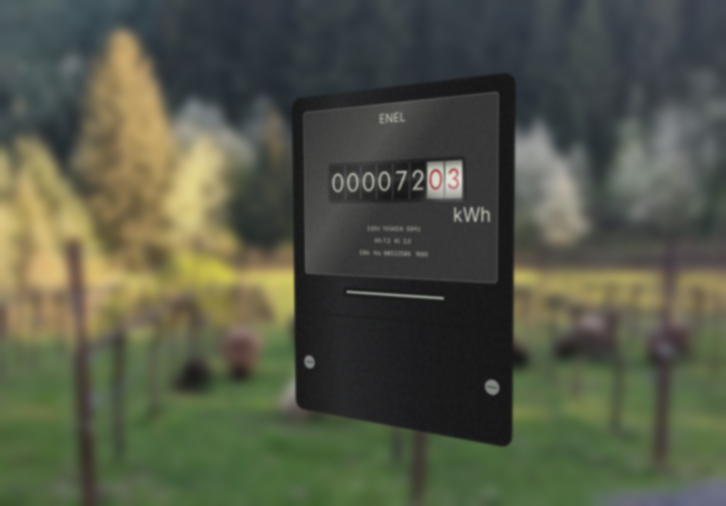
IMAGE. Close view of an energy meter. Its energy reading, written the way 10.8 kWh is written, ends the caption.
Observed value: 72.03 kWh
